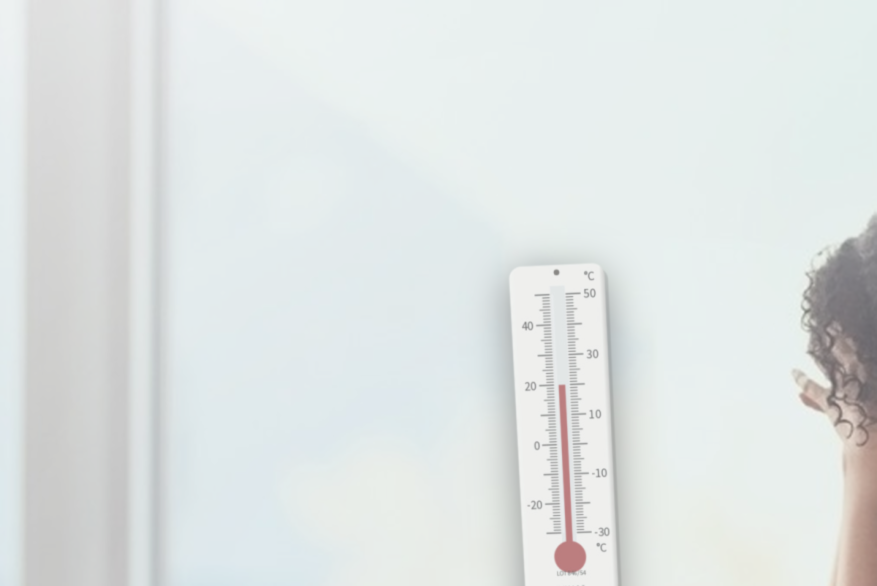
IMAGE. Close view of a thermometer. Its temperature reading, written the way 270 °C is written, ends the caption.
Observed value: 20 °C
